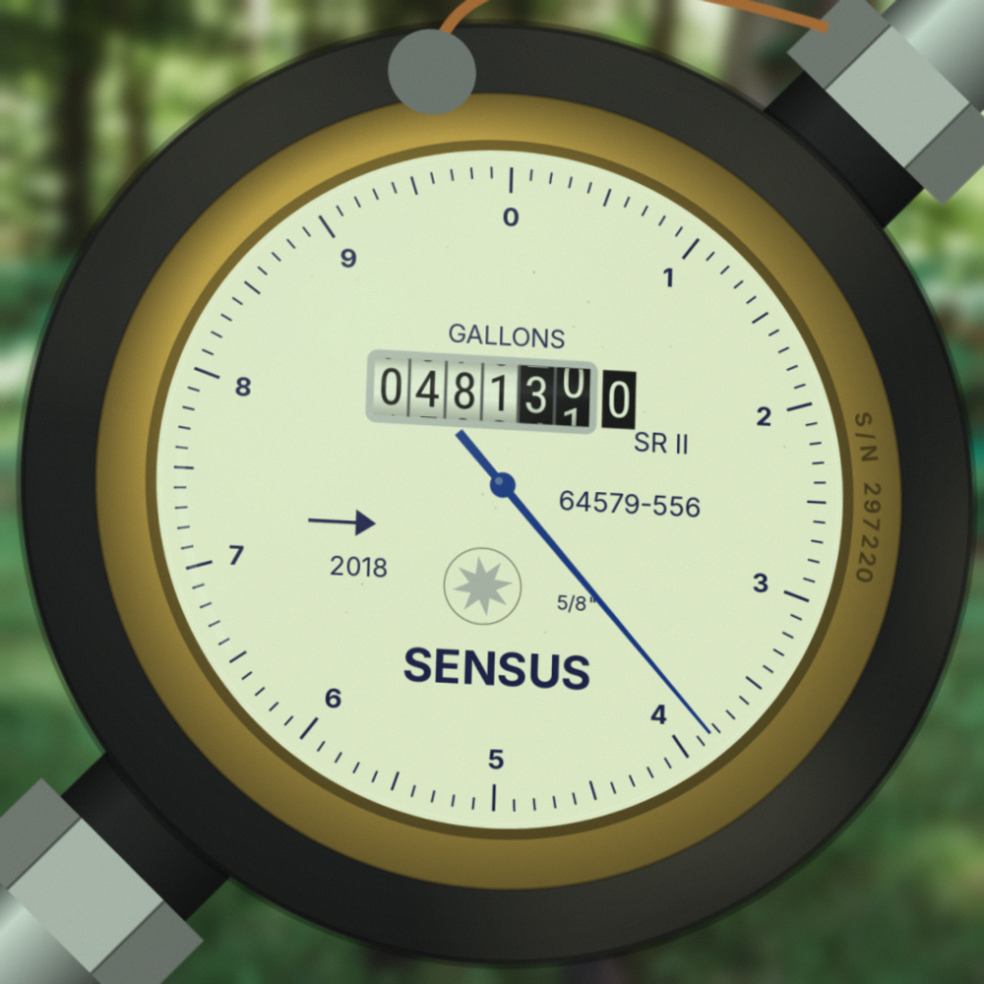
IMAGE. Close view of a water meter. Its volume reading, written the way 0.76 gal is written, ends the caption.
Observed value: 481303.8 gal
